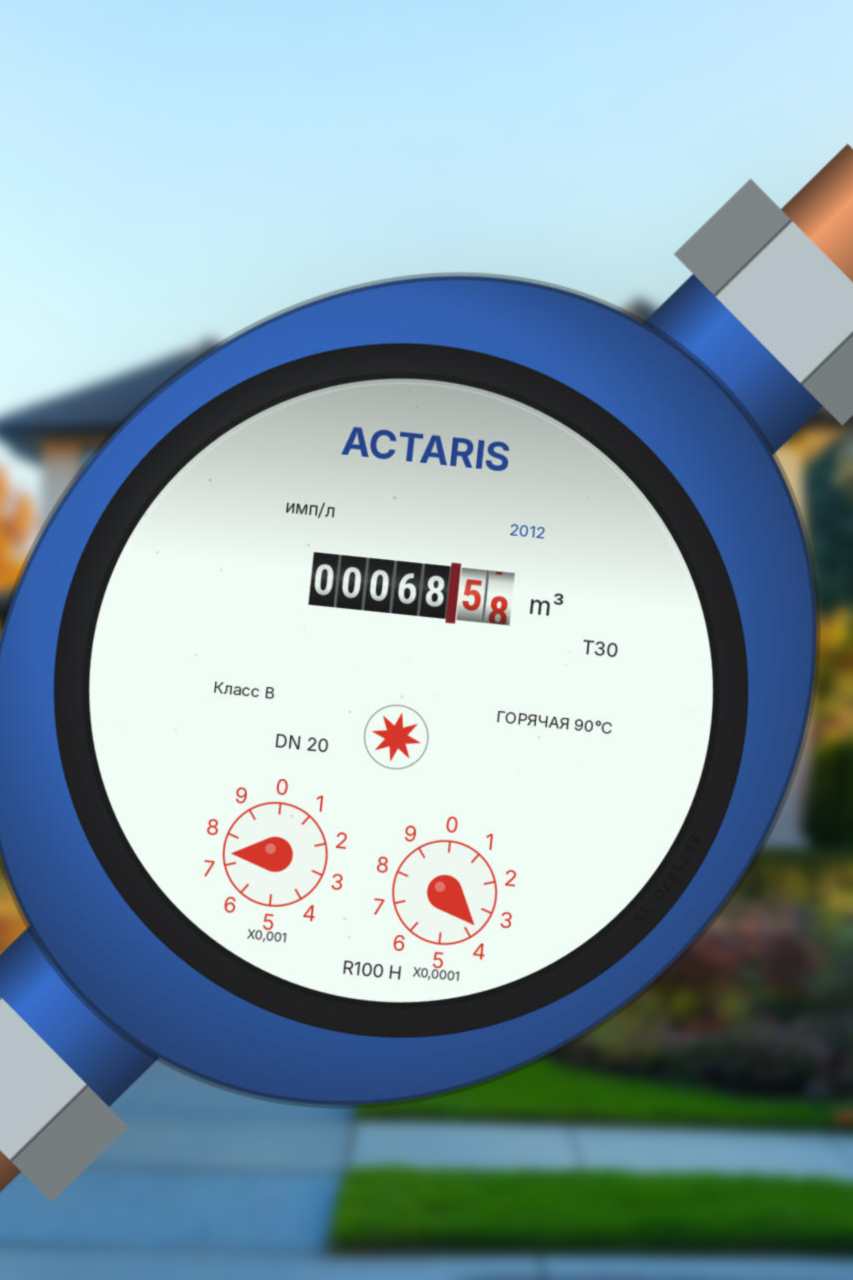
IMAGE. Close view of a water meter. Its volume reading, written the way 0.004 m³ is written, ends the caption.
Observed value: 68.5773 m³
